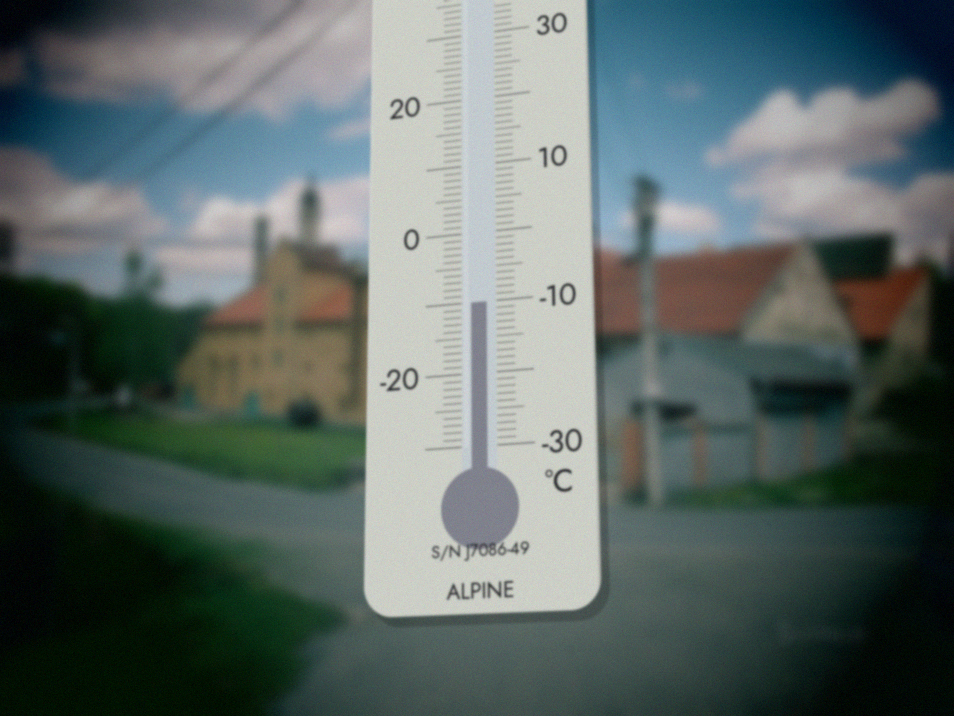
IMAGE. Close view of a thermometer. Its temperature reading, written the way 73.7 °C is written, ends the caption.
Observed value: -10 °C
